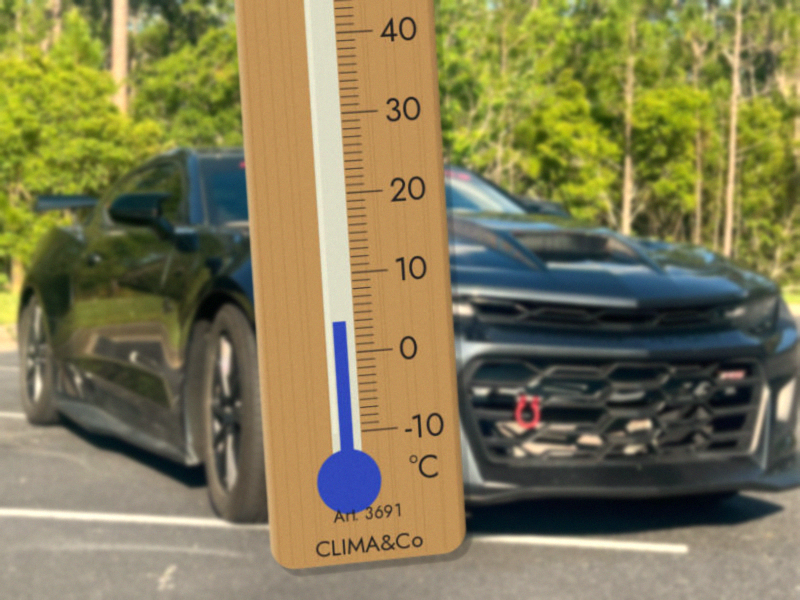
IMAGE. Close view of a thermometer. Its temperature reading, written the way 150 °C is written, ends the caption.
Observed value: 4 °C
